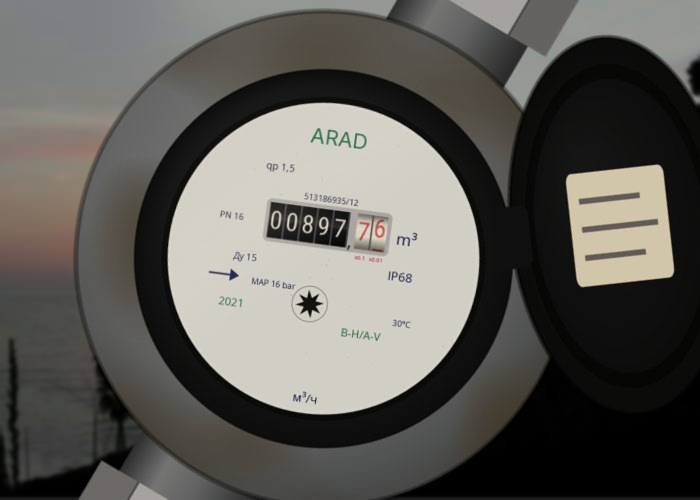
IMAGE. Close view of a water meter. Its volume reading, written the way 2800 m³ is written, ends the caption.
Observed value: 897.76 m³
